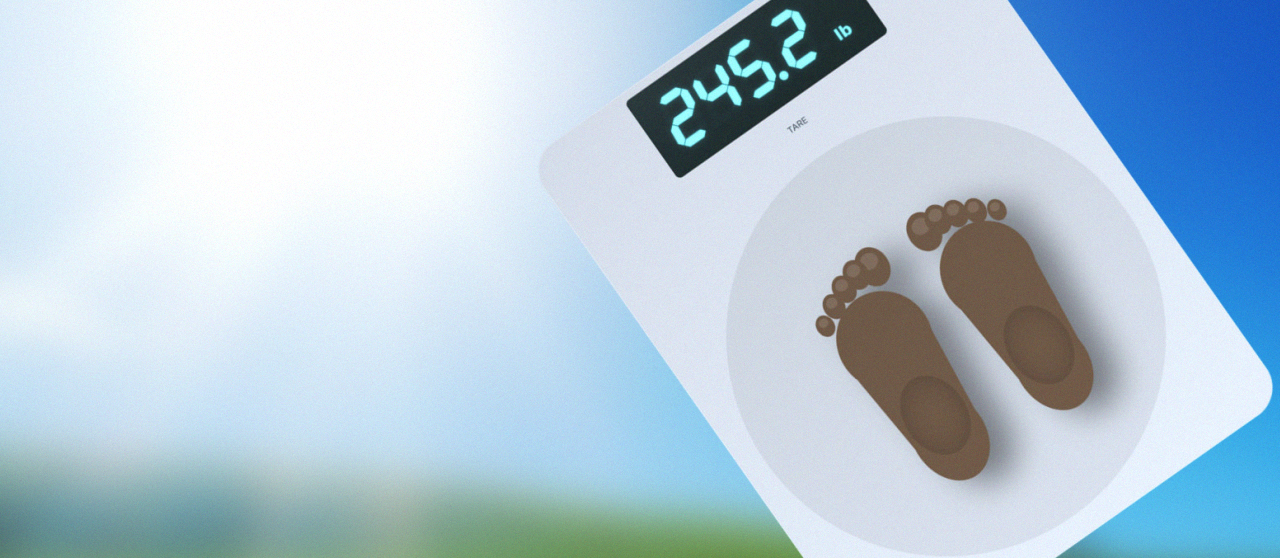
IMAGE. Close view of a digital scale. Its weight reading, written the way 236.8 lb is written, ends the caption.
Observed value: 245.2 lb
